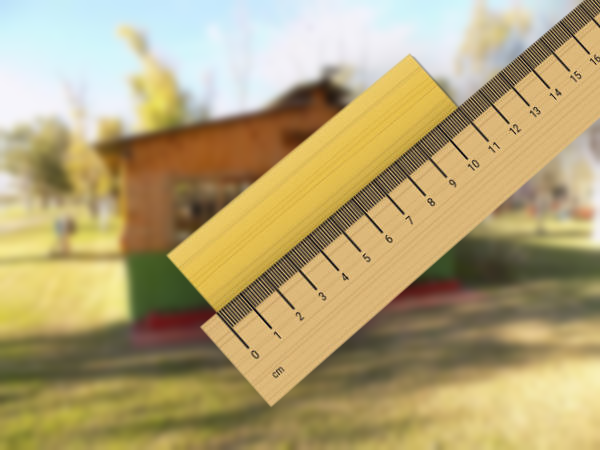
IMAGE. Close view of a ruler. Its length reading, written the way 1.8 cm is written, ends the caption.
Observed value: 11 cm
